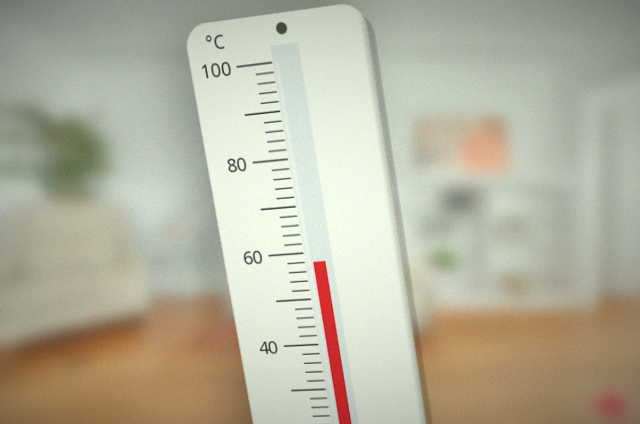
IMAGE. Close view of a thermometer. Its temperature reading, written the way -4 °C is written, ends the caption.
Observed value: 58 °C
